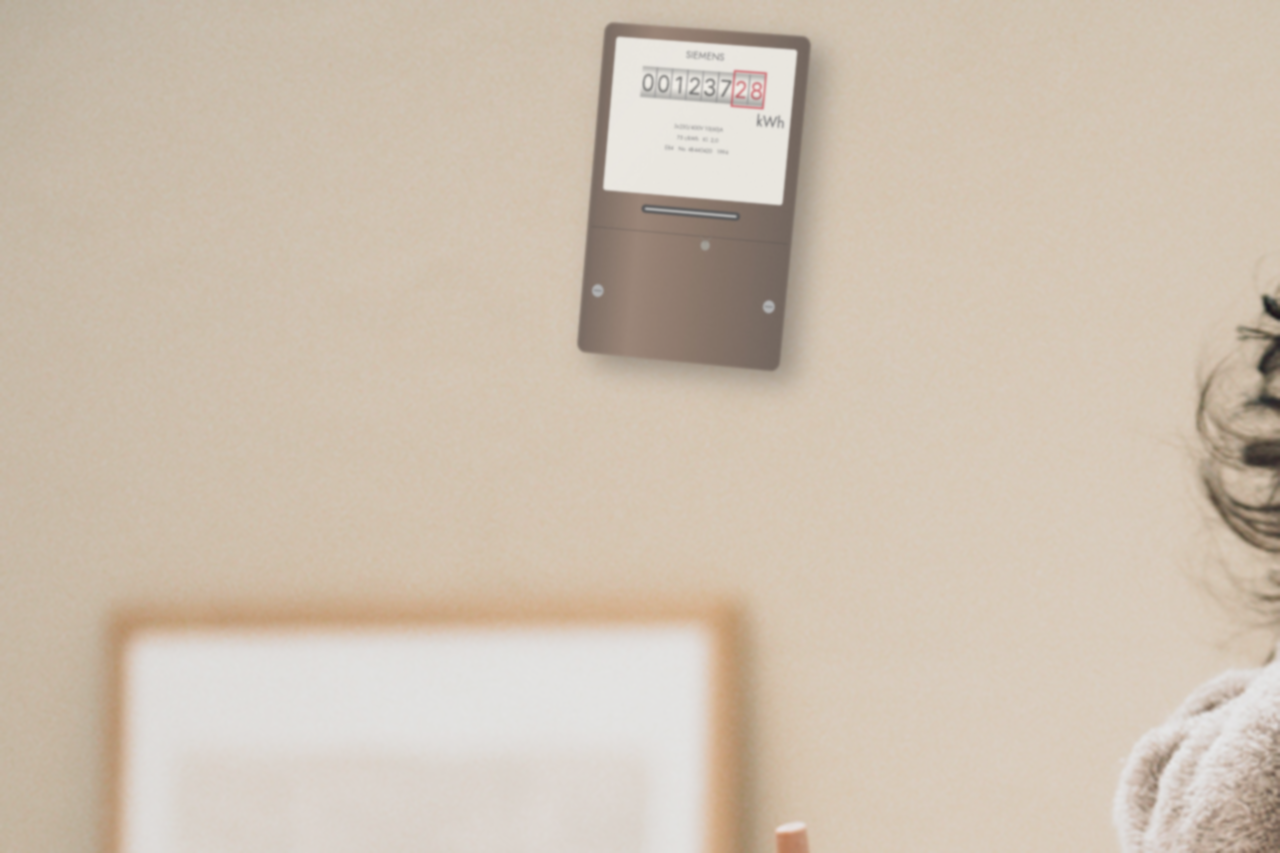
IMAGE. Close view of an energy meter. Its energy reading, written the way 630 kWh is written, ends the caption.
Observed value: 1237.28 kWh
